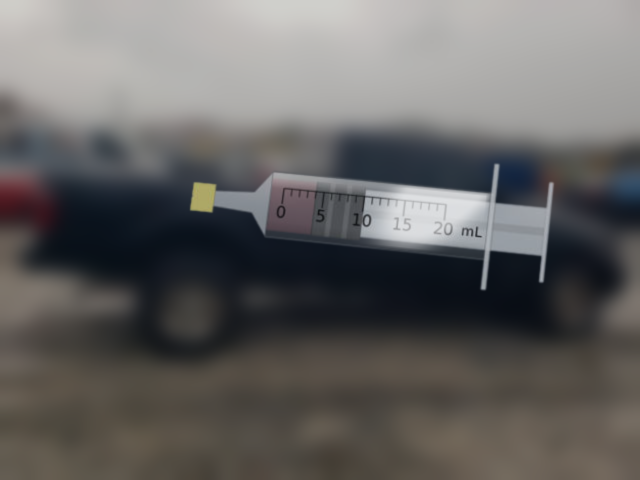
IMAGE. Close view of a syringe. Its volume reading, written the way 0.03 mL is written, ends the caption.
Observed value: 4 mL
